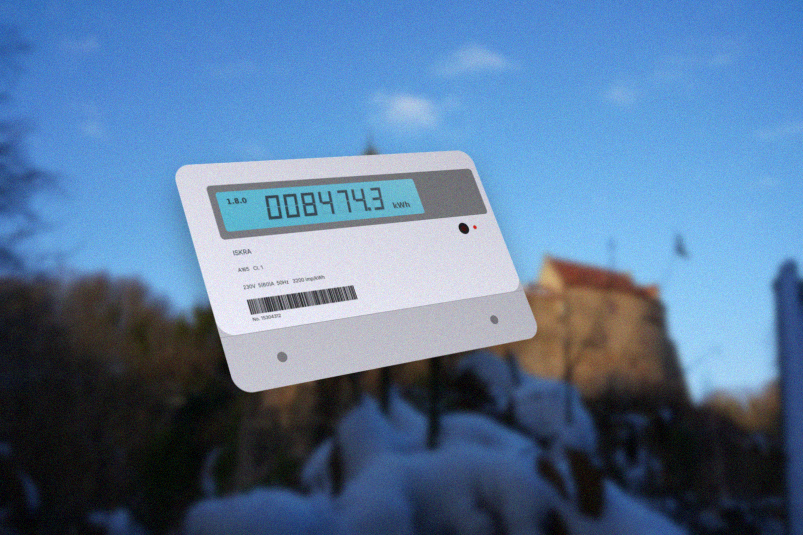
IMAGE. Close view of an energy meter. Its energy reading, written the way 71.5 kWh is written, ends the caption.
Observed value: 8474.3 kWh
